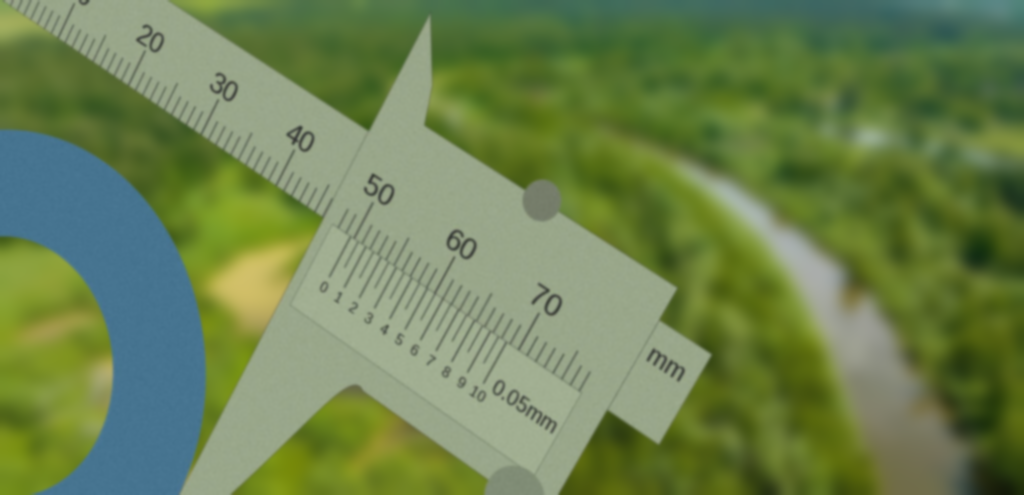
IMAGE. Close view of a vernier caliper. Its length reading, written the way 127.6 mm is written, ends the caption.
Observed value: 49.6 mm
